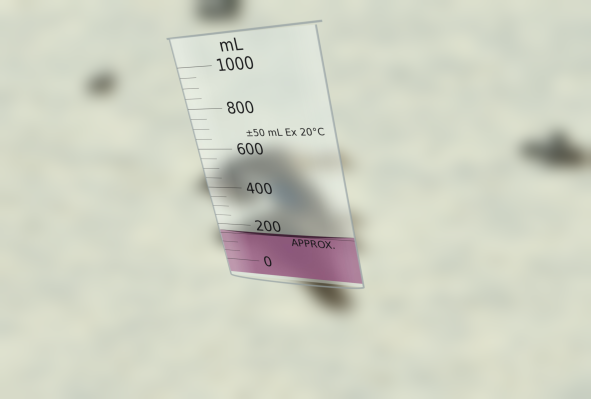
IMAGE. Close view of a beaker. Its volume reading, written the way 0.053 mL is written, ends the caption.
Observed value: 150 mL
